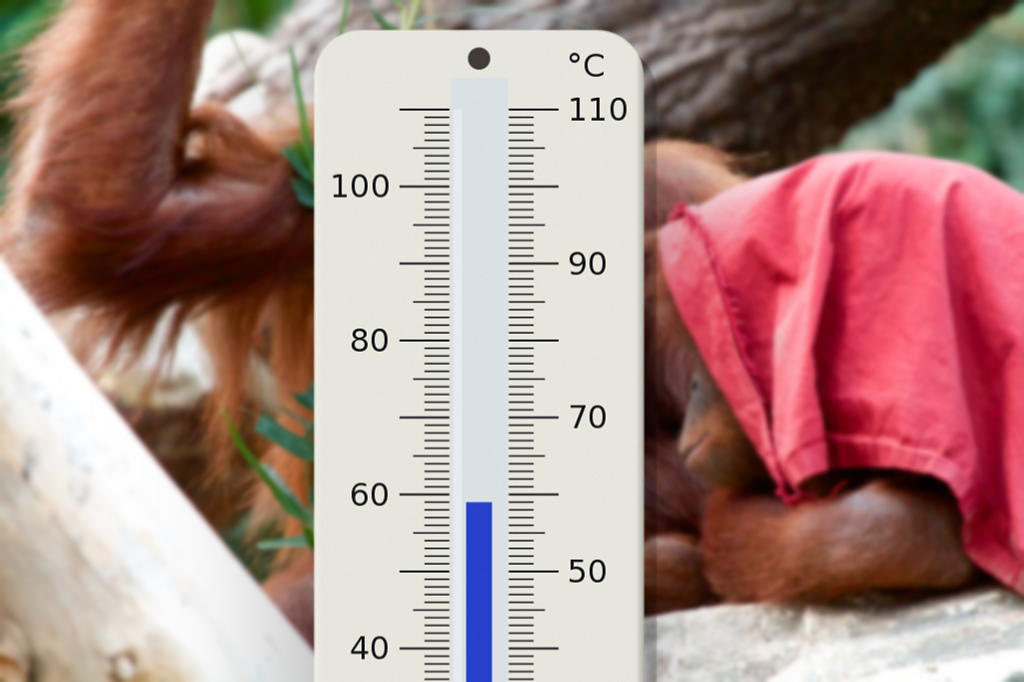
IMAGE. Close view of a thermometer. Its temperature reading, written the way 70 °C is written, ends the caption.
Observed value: 59 °C
